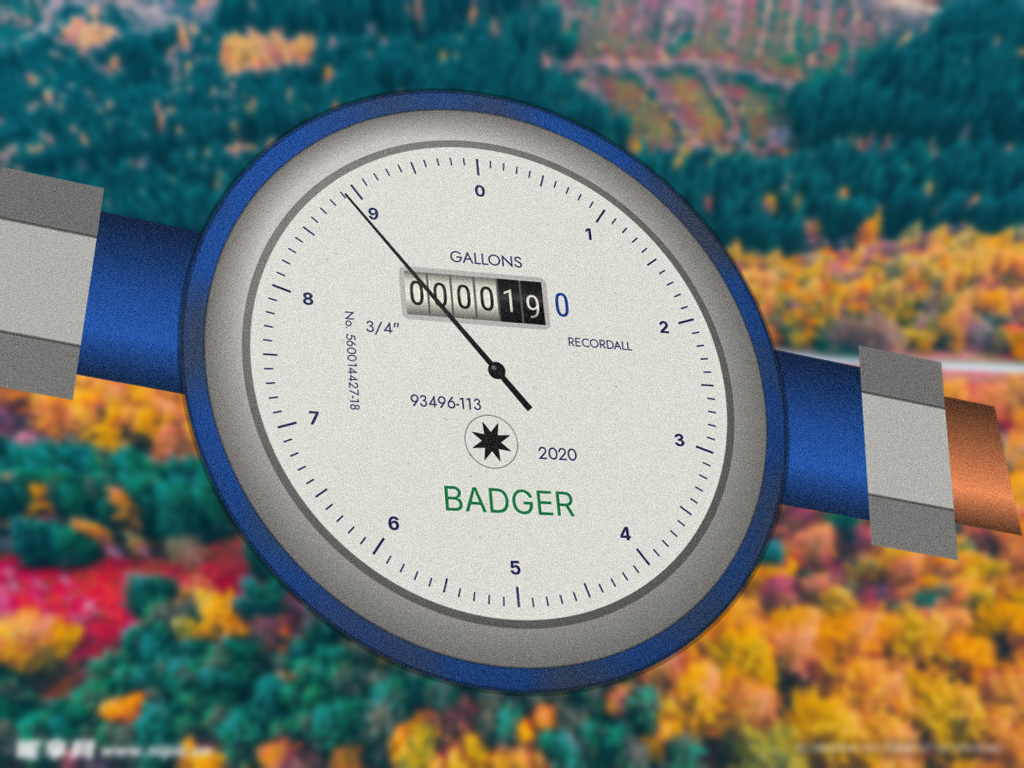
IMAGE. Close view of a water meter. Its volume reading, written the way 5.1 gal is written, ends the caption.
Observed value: 188.9 gal
